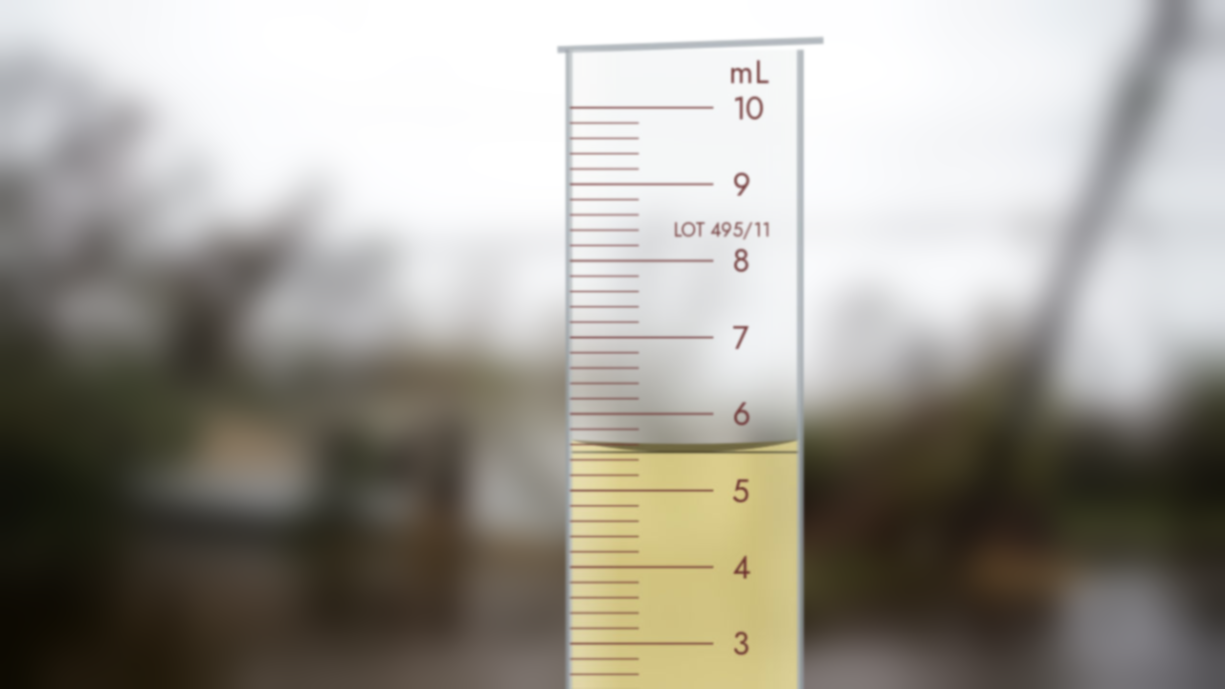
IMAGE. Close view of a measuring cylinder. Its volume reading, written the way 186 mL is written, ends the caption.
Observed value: 5.5 mL
